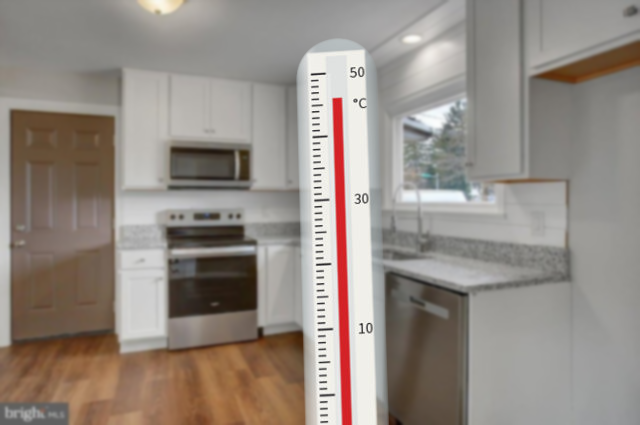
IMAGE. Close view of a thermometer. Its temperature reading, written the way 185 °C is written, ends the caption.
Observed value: 46 °C
